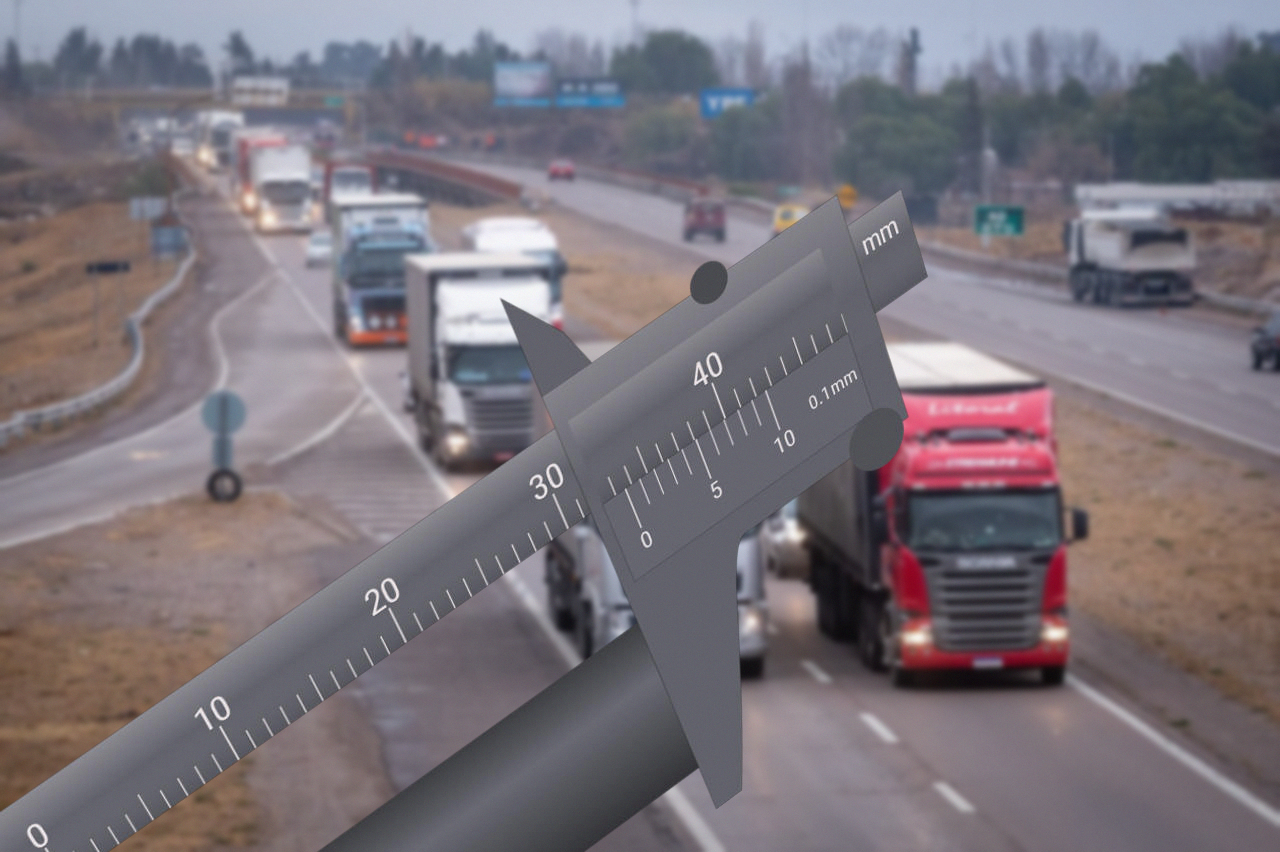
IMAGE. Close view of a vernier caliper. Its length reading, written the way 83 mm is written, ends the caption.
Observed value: 33.6 mm
